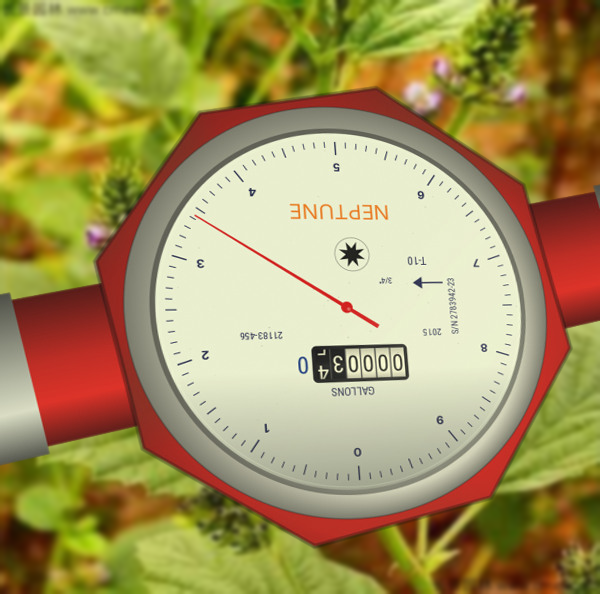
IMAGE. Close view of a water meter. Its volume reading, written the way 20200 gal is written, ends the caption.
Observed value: 343.4 gal
